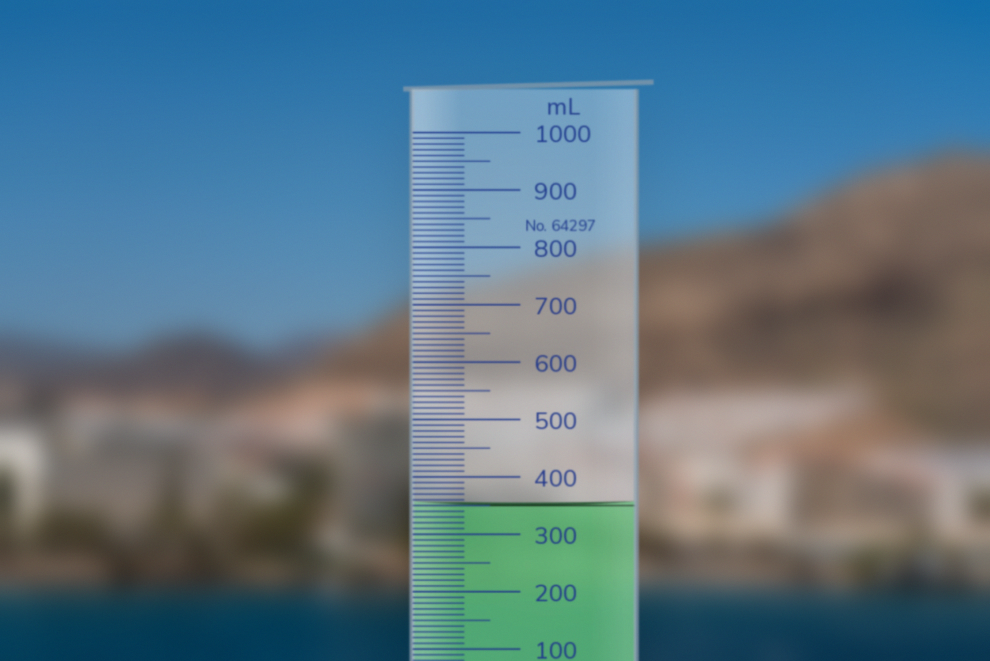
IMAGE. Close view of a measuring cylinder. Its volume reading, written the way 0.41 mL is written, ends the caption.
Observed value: 350 mL
